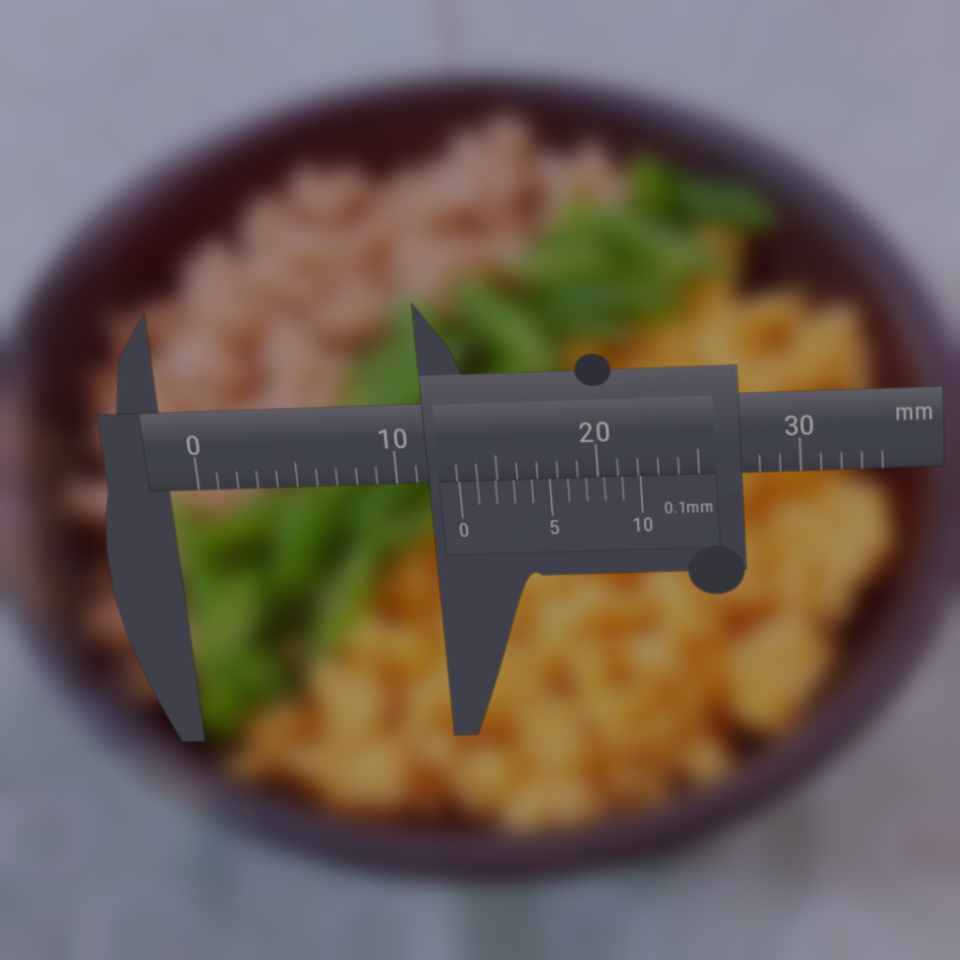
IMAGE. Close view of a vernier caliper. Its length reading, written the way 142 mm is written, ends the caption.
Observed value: 13.1 mm
